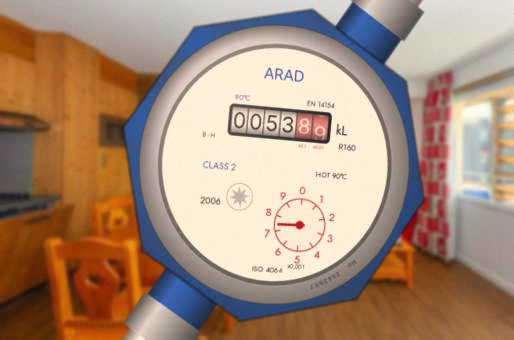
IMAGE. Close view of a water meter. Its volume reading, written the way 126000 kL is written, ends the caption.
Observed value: 53.887 kL
